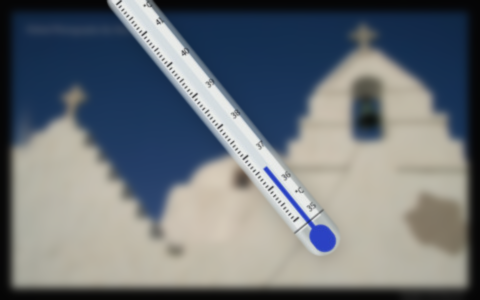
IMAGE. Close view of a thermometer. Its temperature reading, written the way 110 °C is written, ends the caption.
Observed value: 36.5 °C
